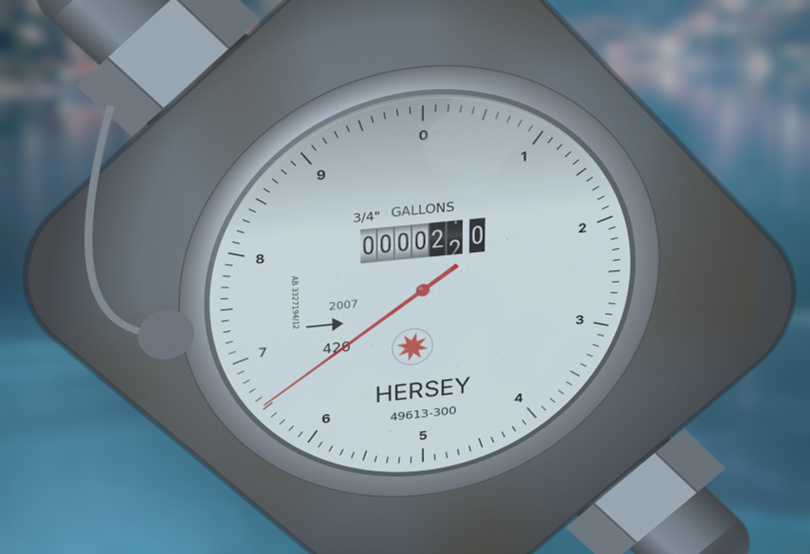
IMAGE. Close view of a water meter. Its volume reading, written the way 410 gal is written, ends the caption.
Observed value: 216.5 gal
